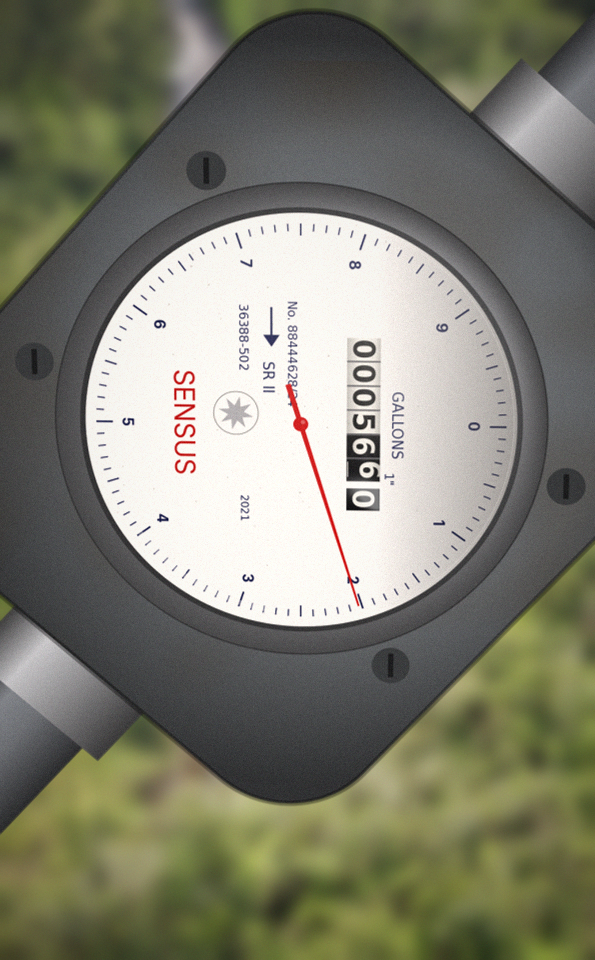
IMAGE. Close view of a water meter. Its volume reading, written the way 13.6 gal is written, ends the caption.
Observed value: 5662.0 gal
